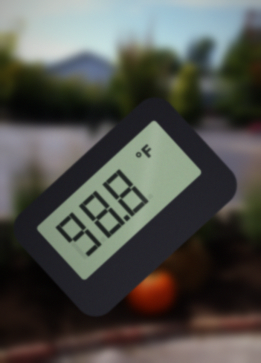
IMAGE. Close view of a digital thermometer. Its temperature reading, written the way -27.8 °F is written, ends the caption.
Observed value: 98.8 °F
